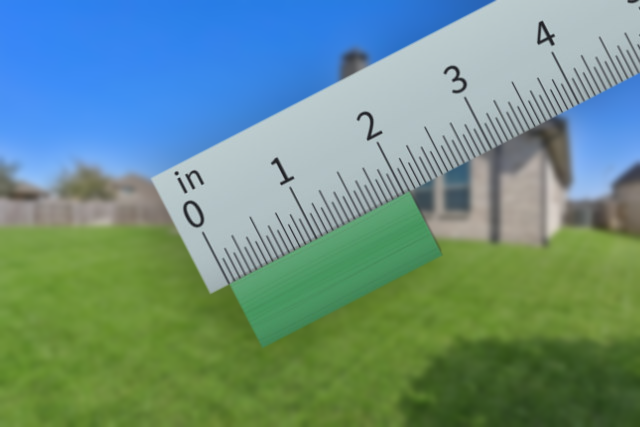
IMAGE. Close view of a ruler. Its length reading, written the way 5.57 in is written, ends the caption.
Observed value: 2.0625 in
